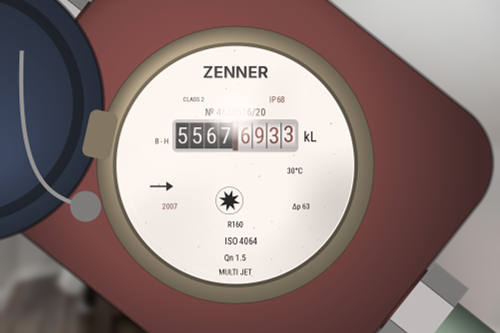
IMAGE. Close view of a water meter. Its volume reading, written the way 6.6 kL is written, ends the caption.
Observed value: 5567.6933 kL
